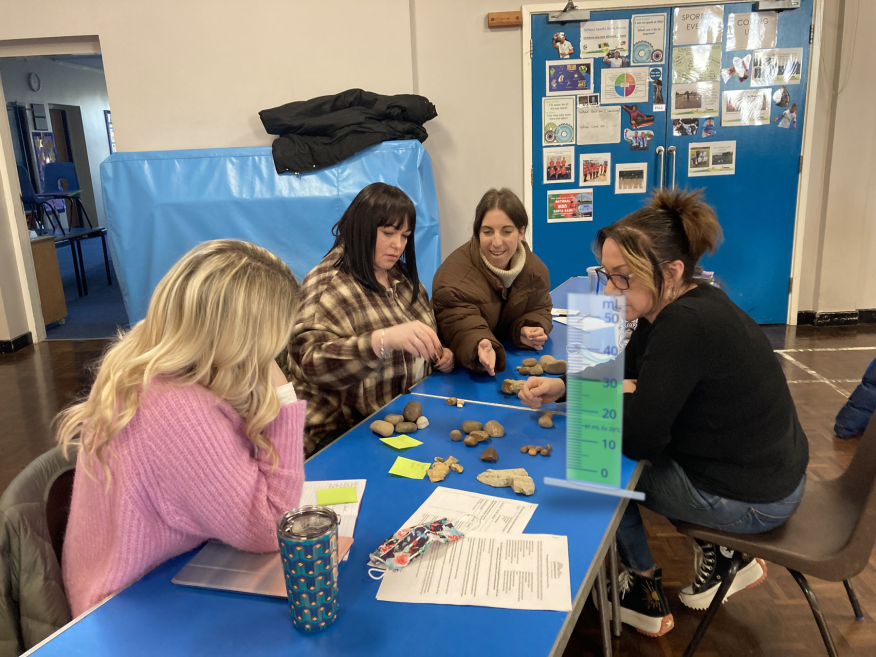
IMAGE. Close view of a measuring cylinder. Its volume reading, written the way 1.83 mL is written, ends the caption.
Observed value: 30 mL
